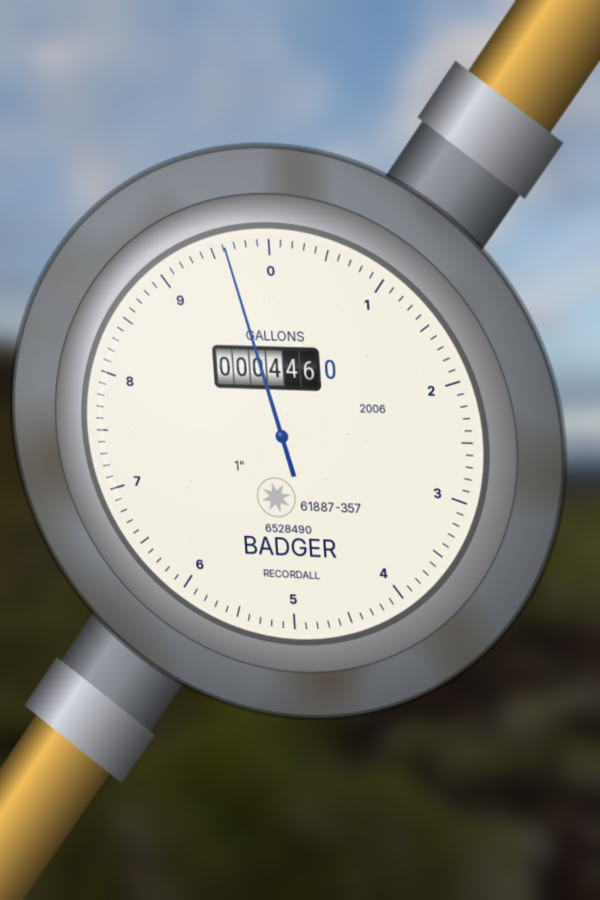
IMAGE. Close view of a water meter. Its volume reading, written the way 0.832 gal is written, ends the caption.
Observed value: 4459.6 gal
